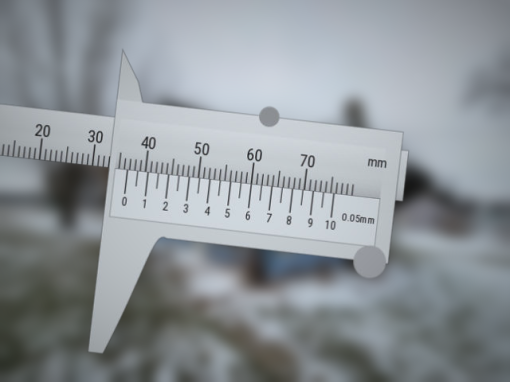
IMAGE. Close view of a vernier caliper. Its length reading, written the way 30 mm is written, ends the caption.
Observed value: 36.6 mm
